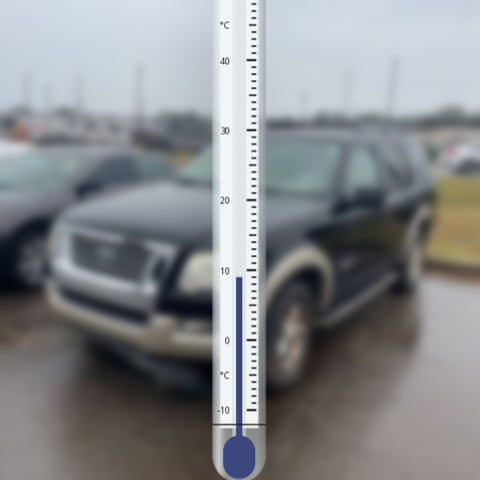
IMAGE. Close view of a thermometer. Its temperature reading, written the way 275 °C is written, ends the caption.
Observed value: 9 °C
